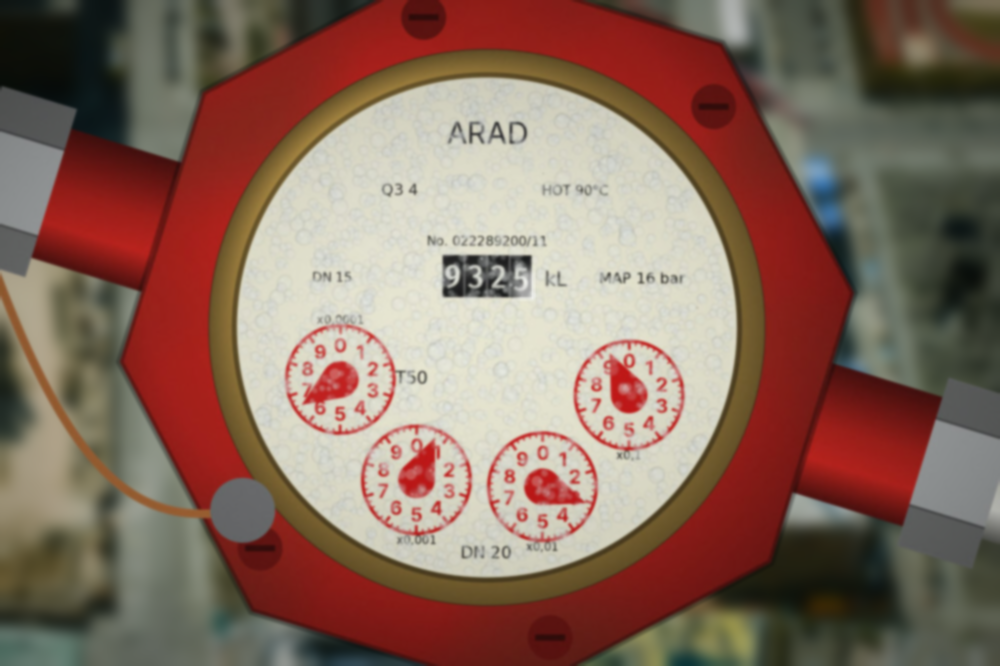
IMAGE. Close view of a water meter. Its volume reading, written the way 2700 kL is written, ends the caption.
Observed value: 9324.9306 kL
